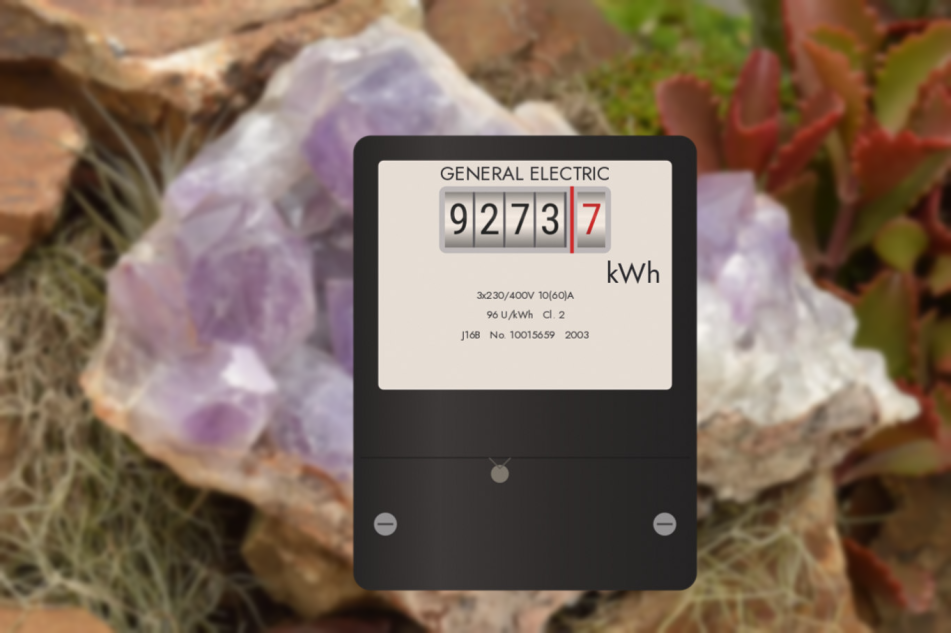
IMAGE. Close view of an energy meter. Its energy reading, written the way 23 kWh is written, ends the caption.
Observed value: 9273.7 kWh
